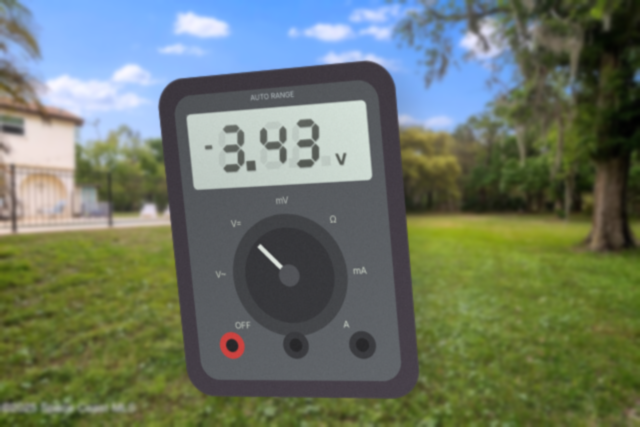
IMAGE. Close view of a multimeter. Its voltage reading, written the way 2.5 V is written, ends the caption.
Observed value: -3.43 V
